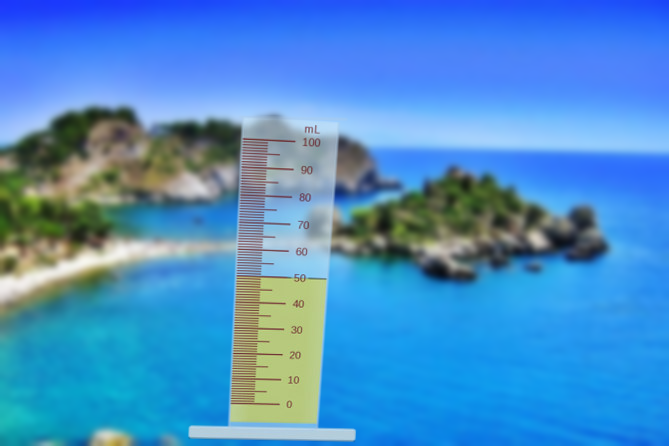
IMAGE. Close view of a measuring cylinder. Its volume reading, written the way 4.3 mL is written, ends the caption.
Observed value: 50 mL
